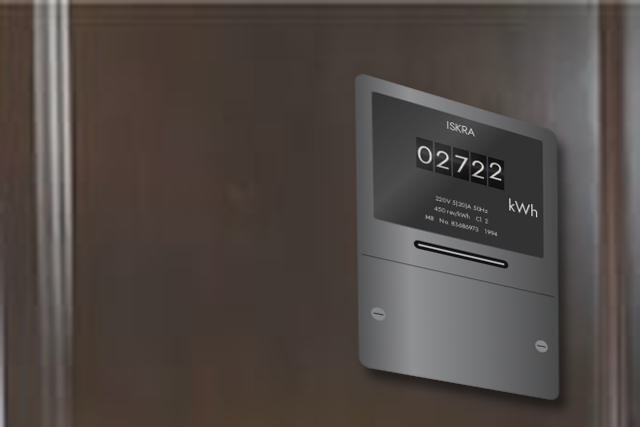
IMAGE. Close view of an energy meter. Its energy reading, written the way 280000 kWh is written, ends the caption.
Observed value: 2722 kWh
